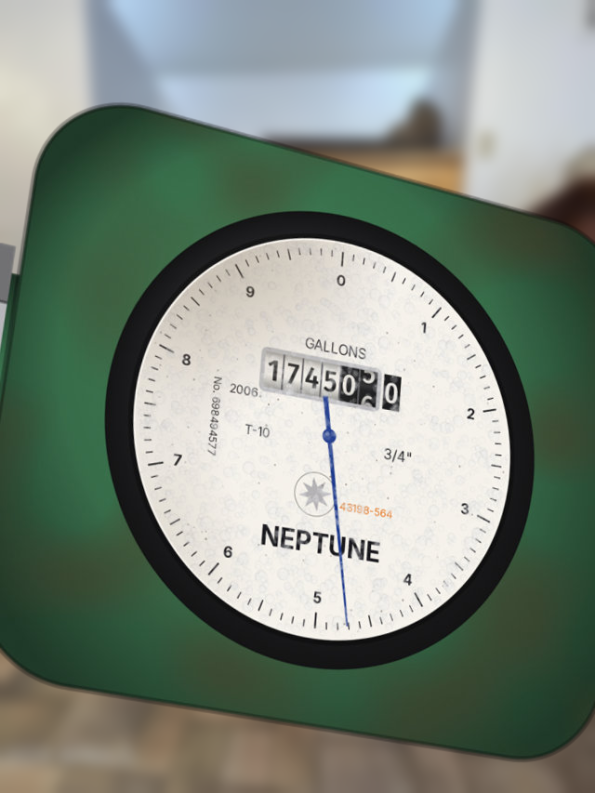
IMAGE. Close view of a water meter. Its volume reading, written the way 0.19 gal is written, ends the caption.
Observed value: 1745054.7 gal
